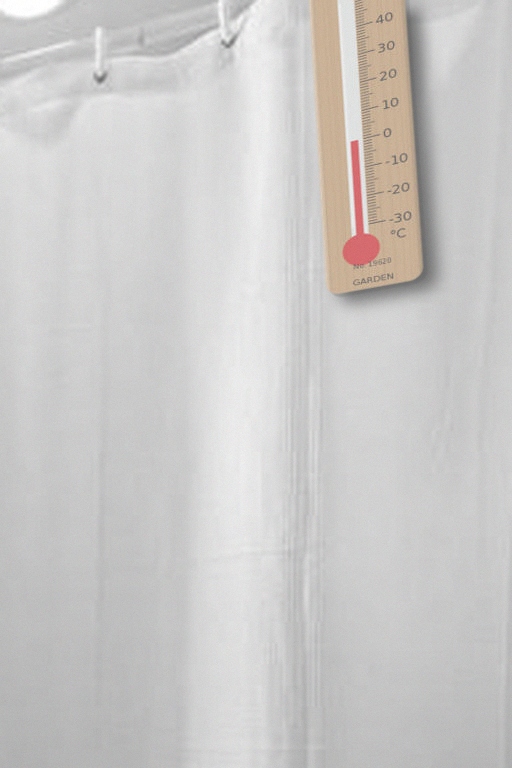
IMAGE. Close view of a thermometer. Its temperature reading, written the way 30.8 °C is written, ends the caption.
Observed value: 0 °C
